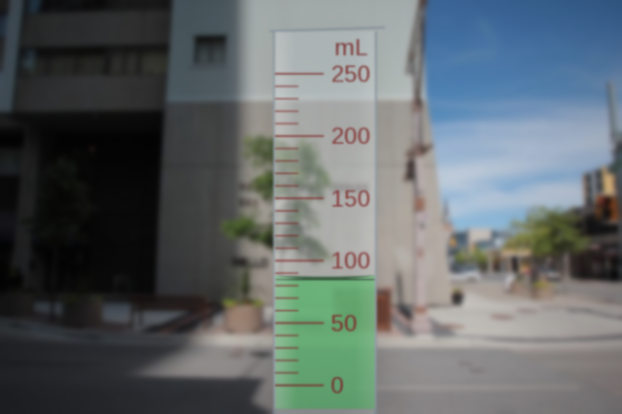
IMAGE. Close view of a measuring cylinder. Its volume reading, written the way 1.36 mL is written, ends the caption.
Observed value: 85 mL
